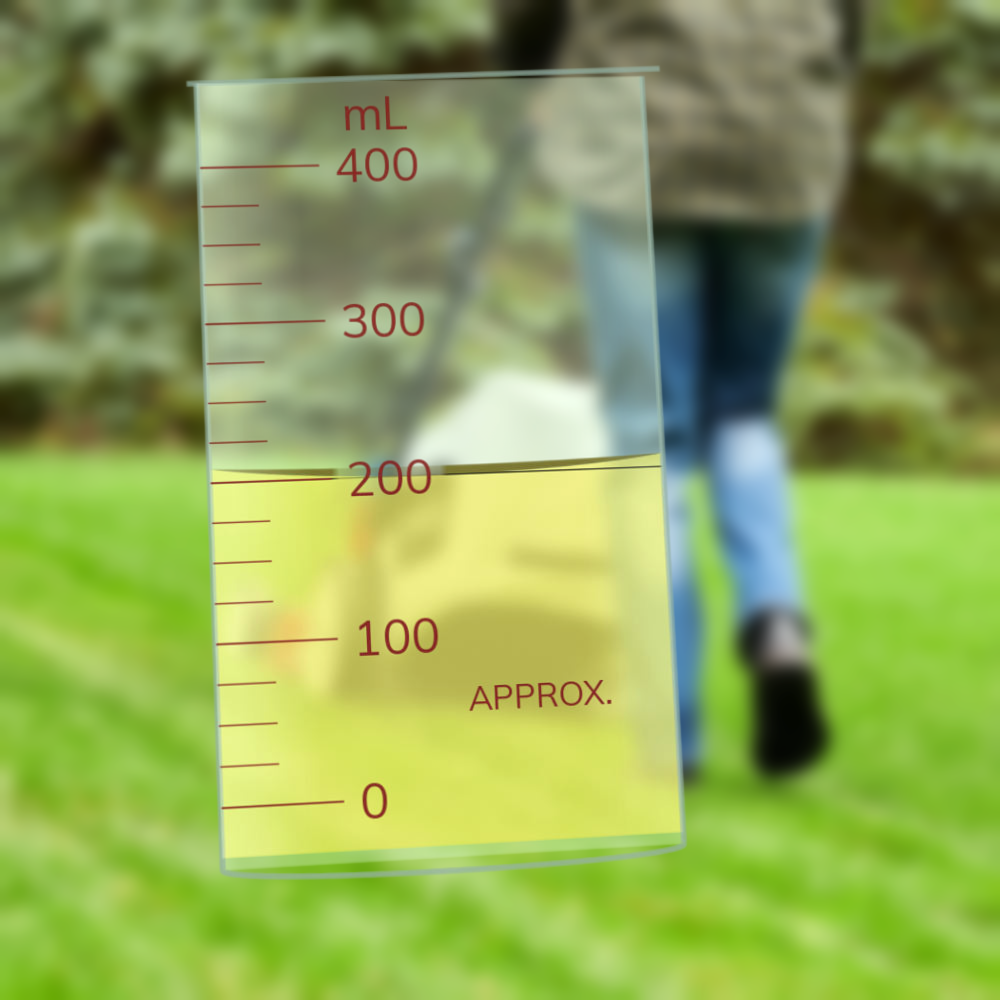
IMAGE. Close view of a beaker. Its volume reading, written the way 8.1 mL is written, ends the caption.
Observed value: 200 mL
